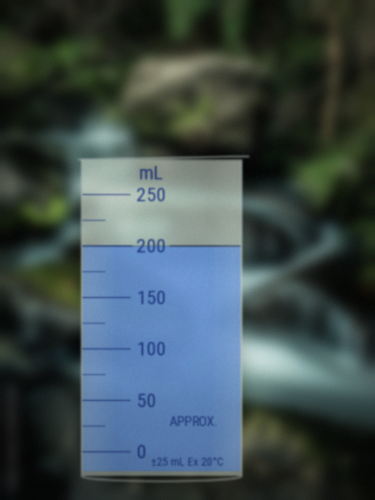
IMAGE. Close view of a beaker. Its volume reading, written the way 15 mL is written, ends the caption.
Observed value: 200 mL
